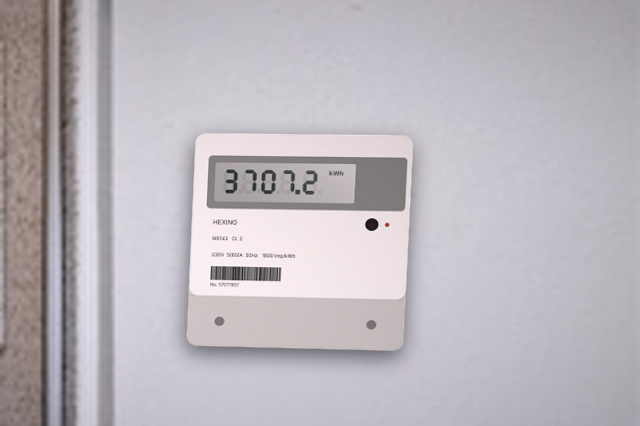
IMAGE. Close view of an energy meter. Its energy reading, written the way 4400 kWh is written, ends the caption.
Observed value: 3707.2 kWh
